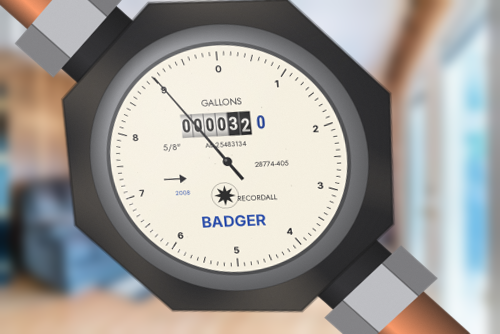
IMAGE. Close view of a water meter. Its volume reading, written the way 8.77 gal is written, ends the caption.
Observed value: 319.0 gal
